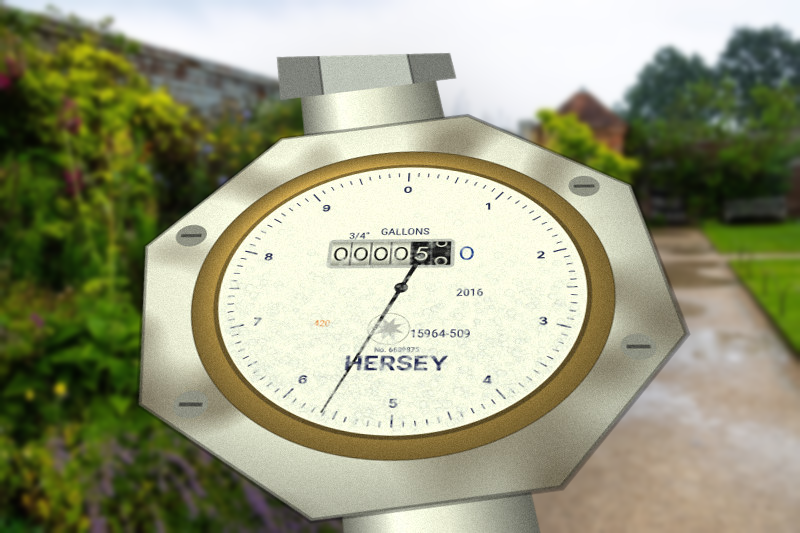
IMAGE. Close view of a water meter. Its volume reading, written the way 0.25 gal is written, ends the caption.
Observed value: 585.6 gal
